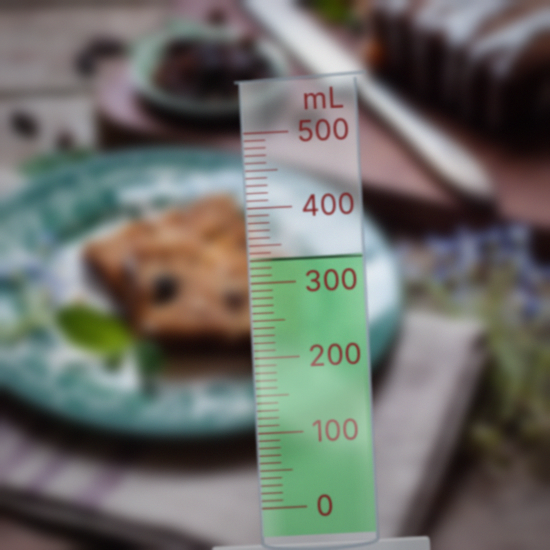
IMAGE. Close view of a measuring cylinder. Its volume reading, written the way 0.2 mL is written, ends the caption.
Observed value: 330 mL
